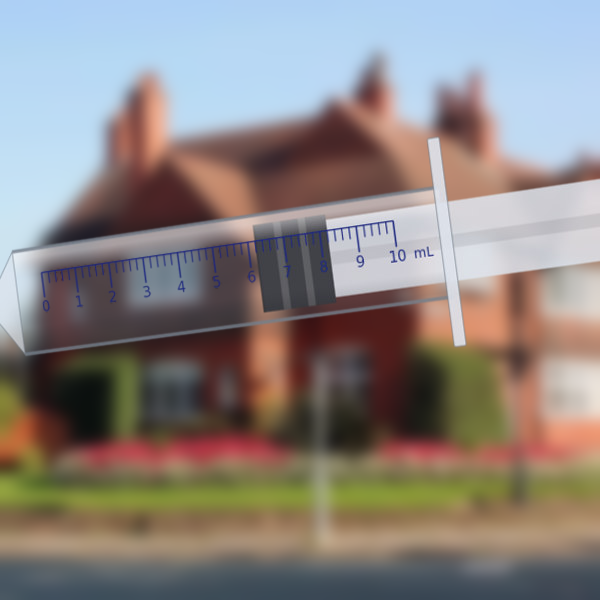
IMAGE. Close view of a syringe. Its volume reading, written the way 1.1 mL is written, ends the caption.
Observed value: 6.2 mL
